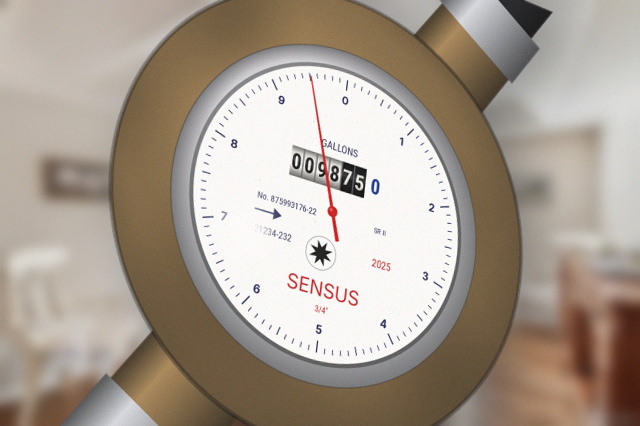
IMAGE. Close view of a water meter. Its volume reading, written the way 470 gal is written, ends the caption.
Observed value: 98749.5 gal
